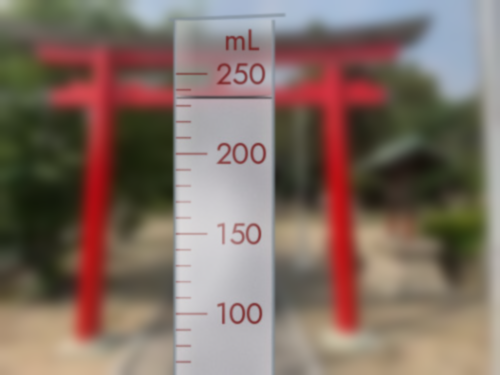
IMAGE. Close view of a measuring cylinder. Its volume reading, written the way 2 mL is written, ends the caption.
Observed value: 235 mL
